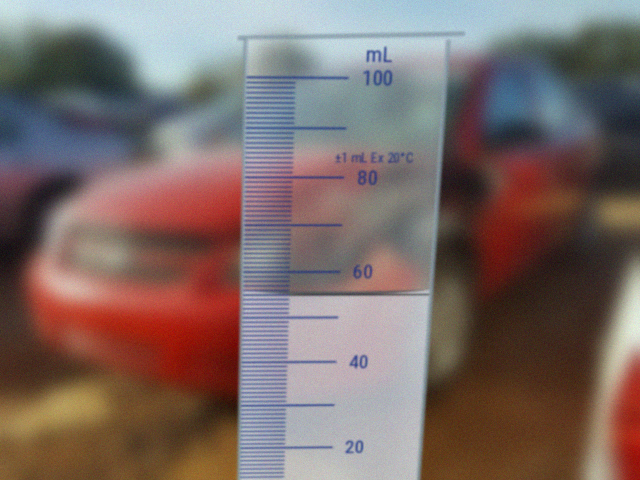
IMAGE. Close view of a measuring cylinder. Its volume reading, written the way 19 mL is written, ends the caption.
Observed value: 55 mL
